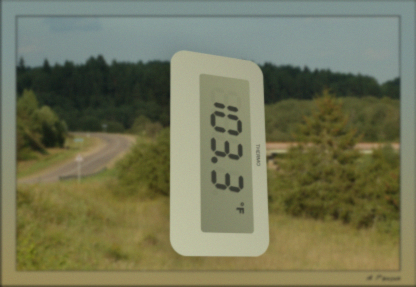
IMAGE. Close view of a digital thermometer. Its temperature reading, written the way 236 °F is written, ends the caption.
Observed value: 103.3 °F
